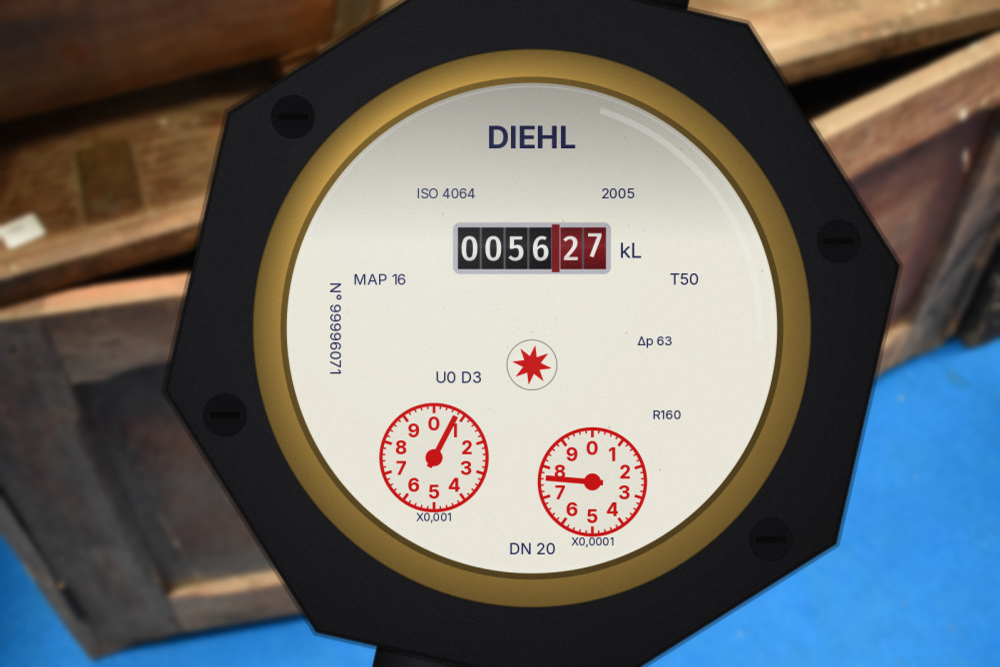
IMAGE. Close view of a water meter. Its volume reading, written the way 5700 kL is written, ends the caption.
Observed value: 56.2707 kL
